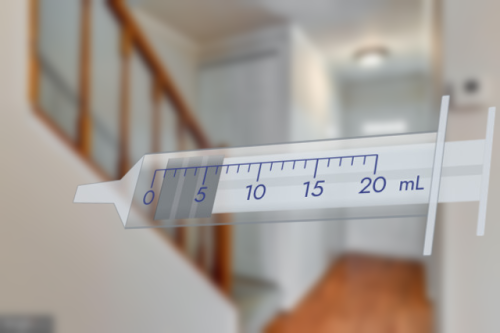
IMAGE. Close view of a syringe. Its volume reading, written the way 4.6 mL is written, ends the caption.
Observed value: 1 mL
